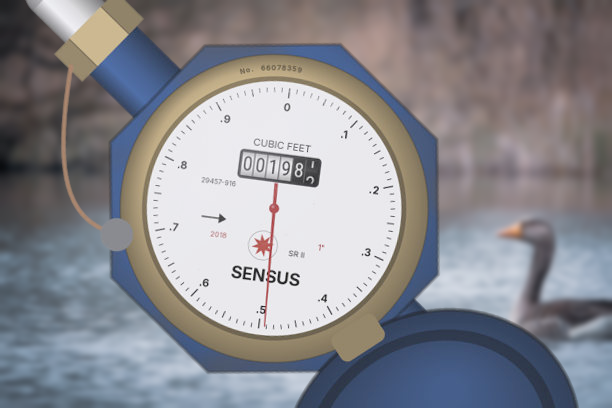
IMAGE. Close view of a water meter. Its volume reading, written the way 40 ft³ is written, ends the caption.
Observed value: 1981.49 ft³
